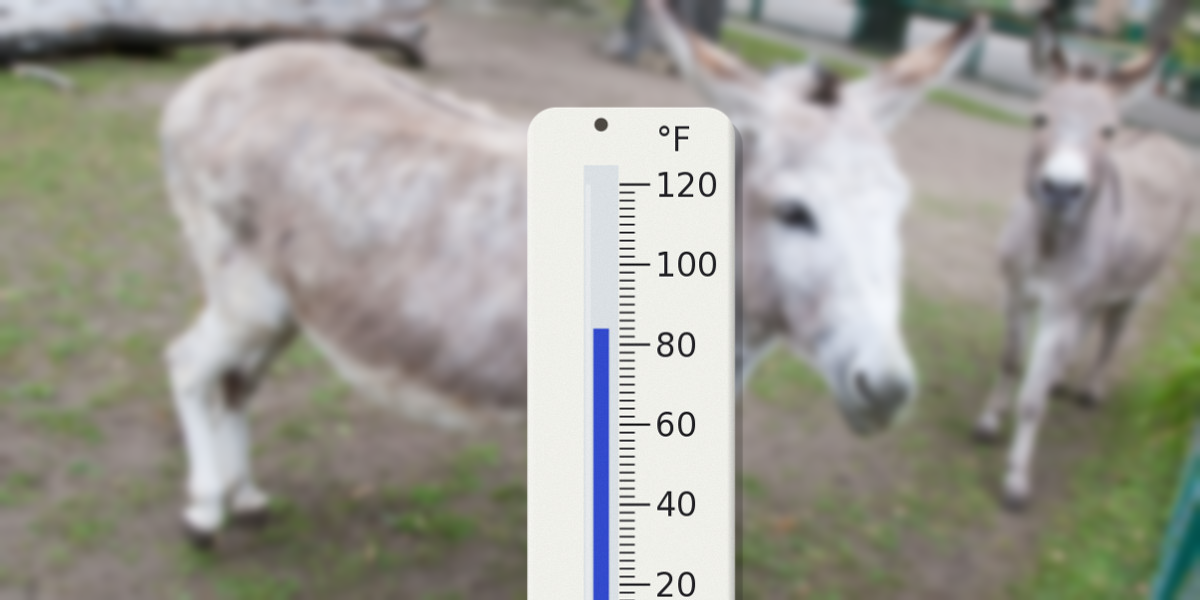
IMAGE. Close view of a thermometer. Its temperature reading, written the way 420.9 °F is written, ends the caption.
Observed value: 84 °F
